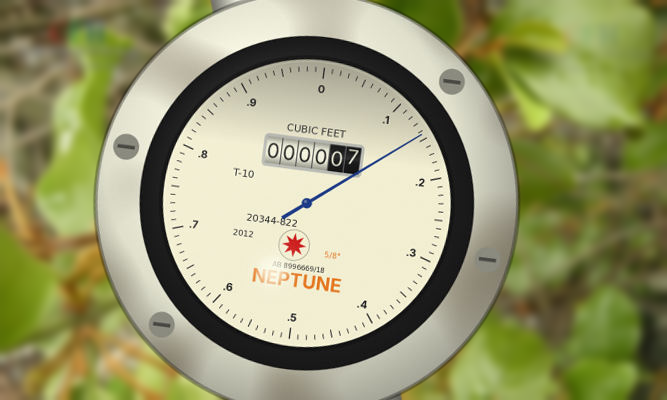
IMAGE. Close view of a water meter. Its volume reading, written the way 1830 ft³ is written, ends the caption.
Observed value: 7.14 ft³
